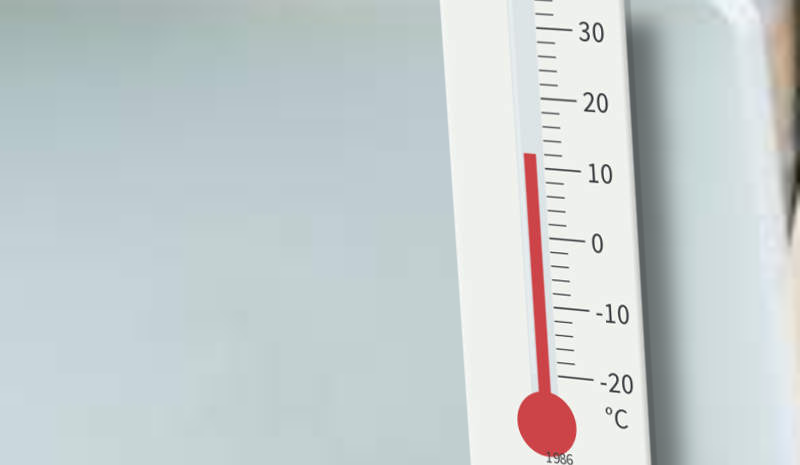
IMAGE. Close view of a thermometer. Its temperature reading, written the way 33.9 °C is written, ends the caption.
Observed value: 12 °C
